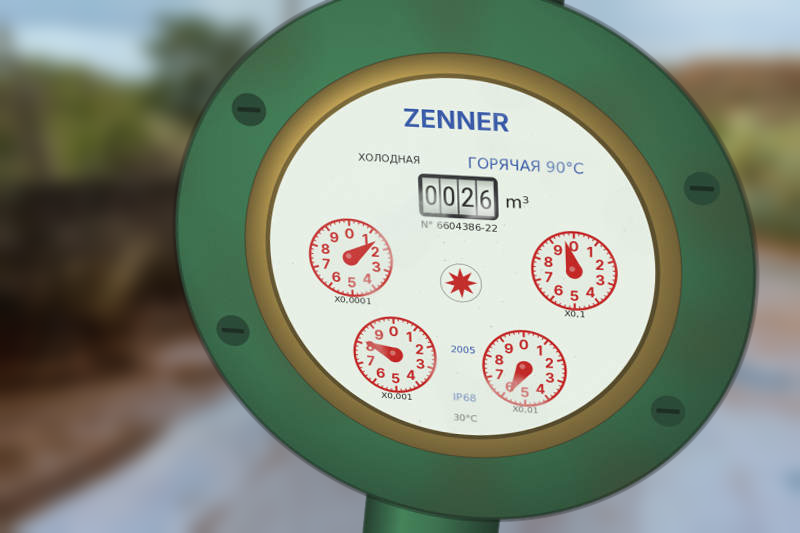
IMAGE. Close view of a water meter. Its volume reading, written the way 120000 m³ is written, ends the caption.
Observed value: 25.9581 m³
